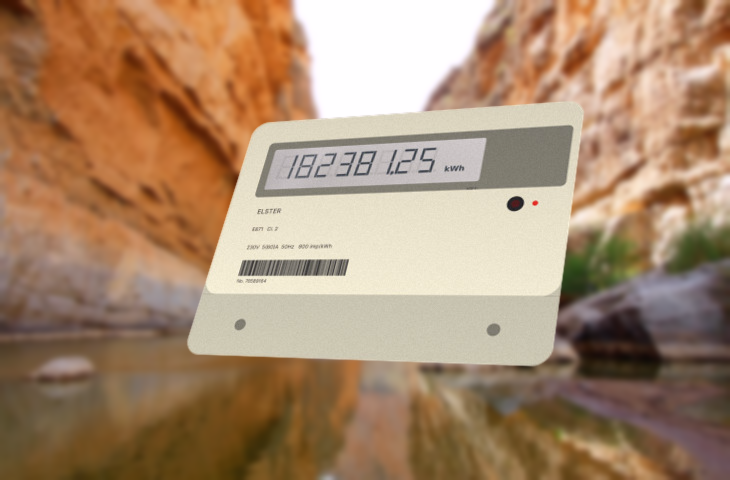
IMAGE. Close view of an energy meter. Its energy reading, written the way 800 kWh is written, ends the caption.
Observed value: 182381.25 kWh
